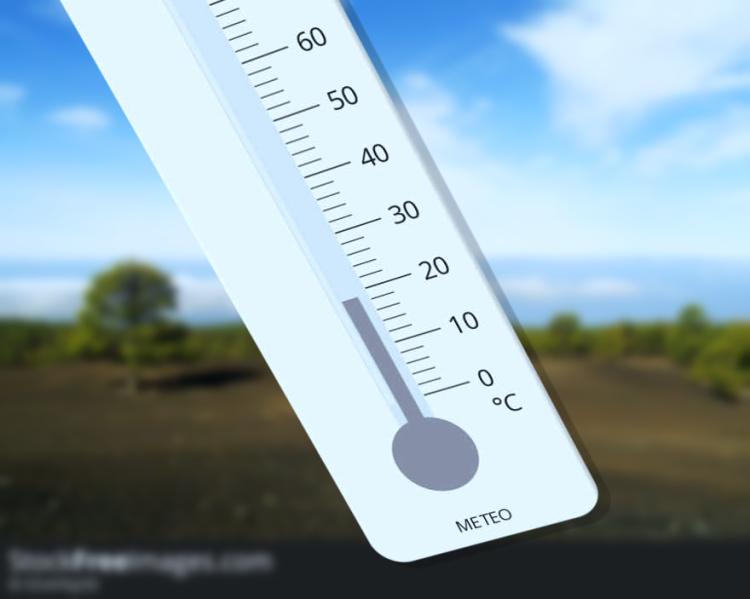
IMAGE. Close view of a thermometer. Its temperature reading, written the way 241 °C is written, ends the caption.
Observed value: 19 °C
